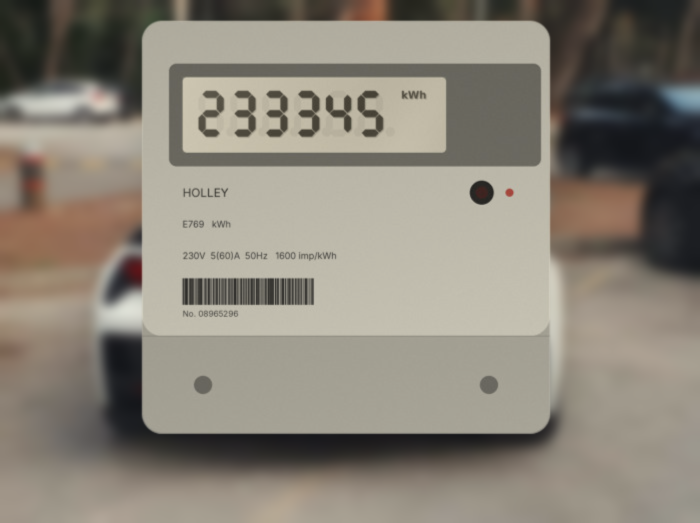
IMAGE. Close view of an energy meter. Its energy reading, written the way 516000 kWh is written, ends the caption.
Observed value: 233345 kWh
